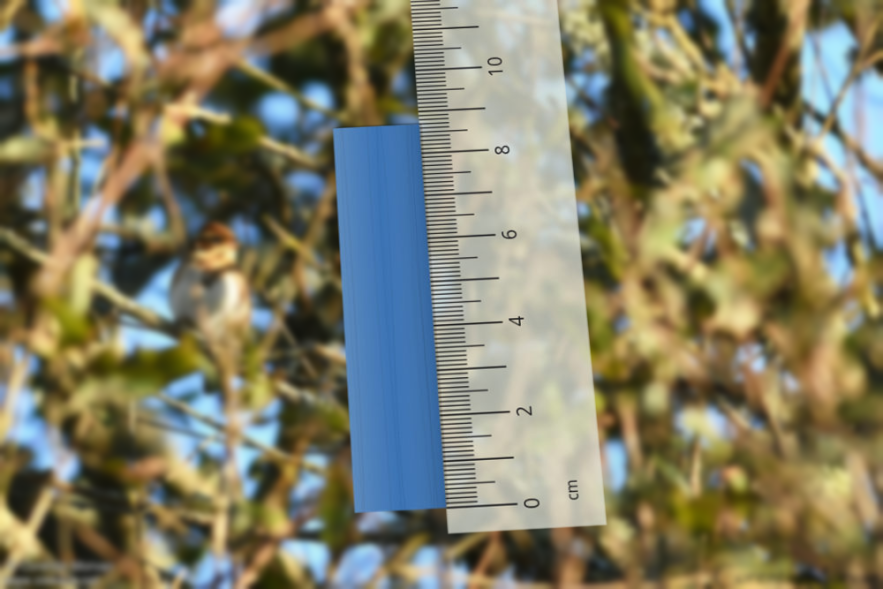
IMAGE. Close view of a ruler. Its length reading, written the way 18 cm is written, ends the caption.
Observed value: 8.7 cm
